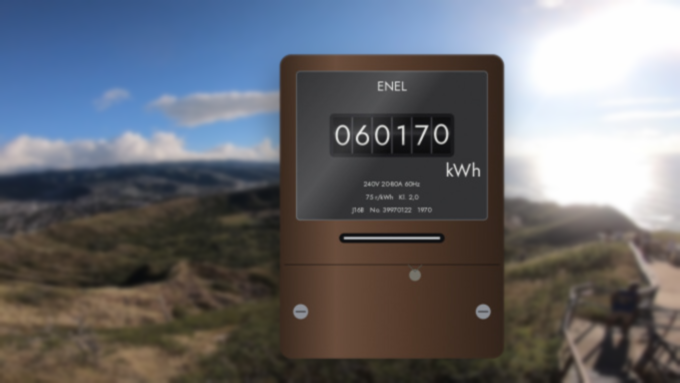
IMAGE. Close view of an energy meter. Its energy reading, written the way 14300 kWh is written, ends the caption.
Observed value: 60170 kWh
